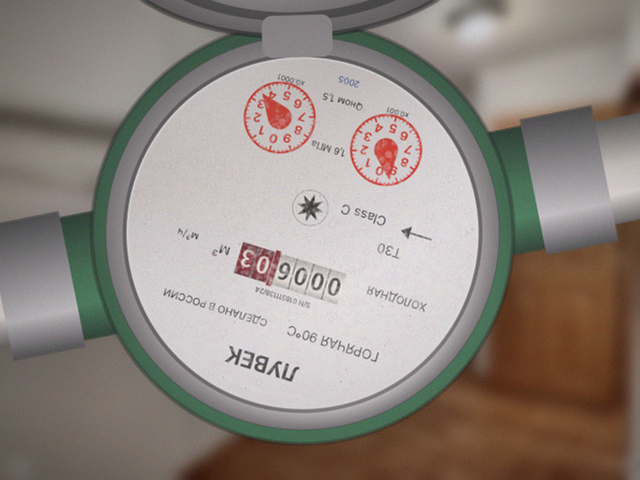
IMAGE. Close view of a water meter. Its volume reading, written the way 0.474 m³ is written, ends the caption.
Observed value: 6.0293 m³
